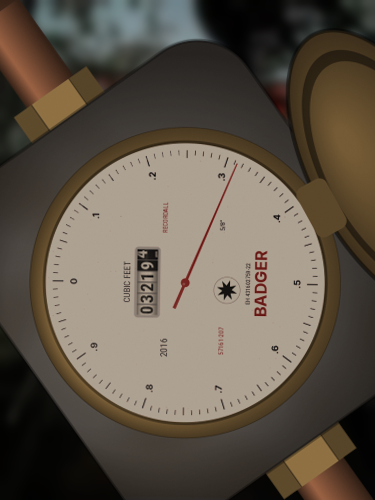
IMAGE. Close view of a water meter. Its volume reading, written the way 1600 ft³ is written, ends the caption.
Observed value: 32194.31 ft³
